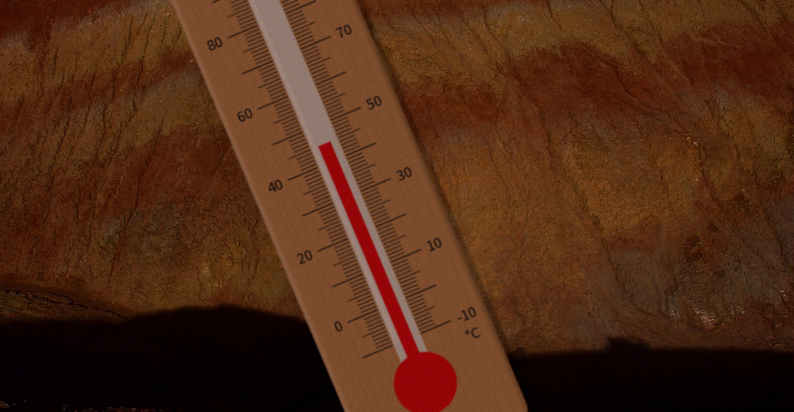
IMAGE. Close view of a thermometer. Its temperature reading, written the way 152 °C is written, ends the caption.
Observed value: 45 °C
